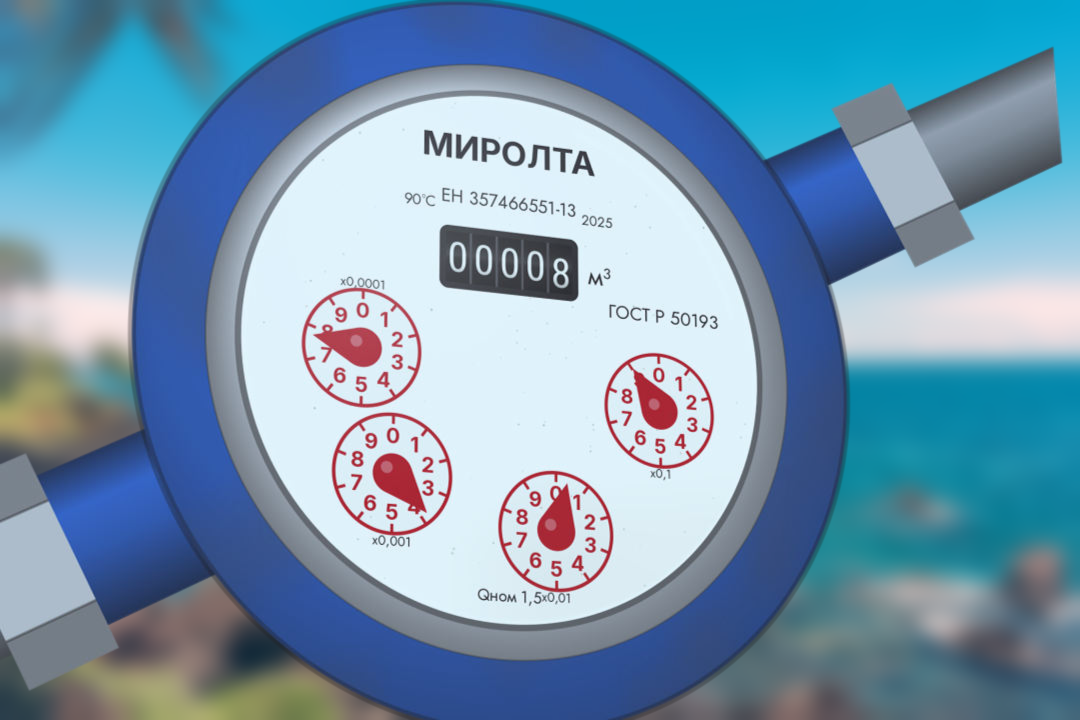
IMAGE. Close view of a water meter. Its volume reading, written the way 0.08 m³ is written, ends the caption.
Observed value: 7.9037 m³
